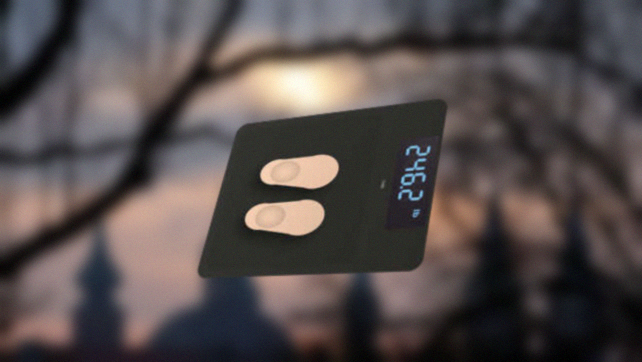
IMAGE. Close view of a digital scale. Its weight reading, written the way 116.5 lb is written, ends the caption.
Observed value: 246.2 lb
